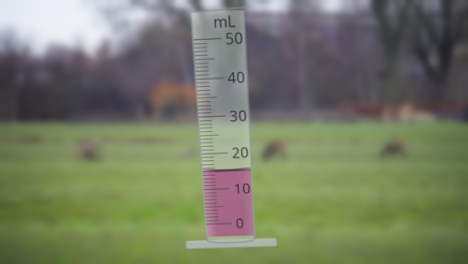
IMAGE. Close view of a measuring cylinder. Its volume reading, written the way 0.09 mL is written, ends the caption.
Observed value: 15 mL
